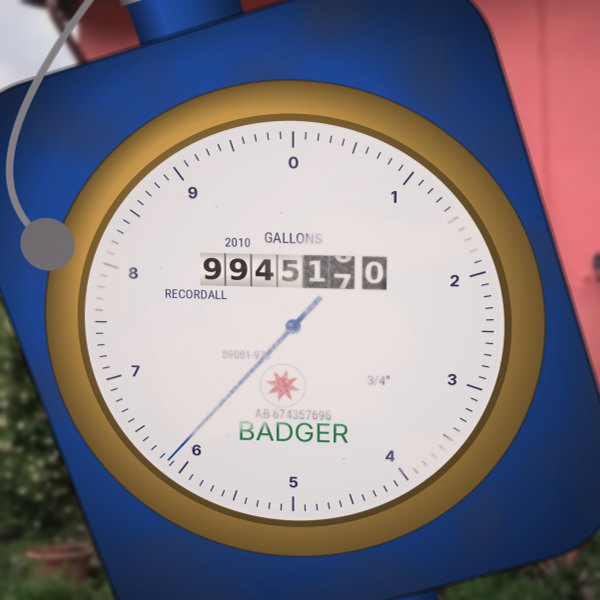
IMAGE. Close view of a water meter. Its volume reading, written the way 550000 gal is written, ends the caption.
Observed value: 9945166.1 gal
